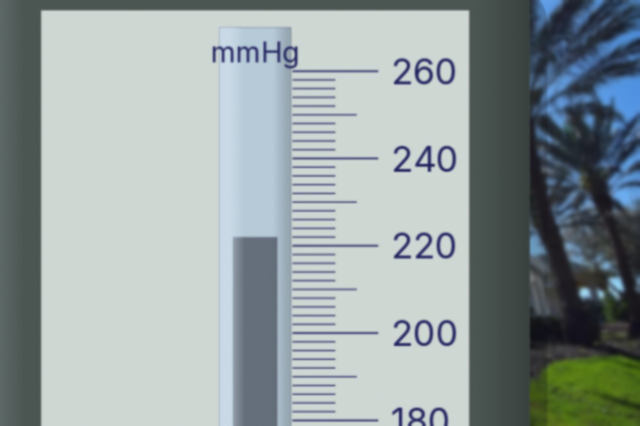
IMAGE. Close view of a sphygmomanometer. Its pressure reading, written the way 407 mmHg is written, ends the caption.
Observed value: 222 mmHg
